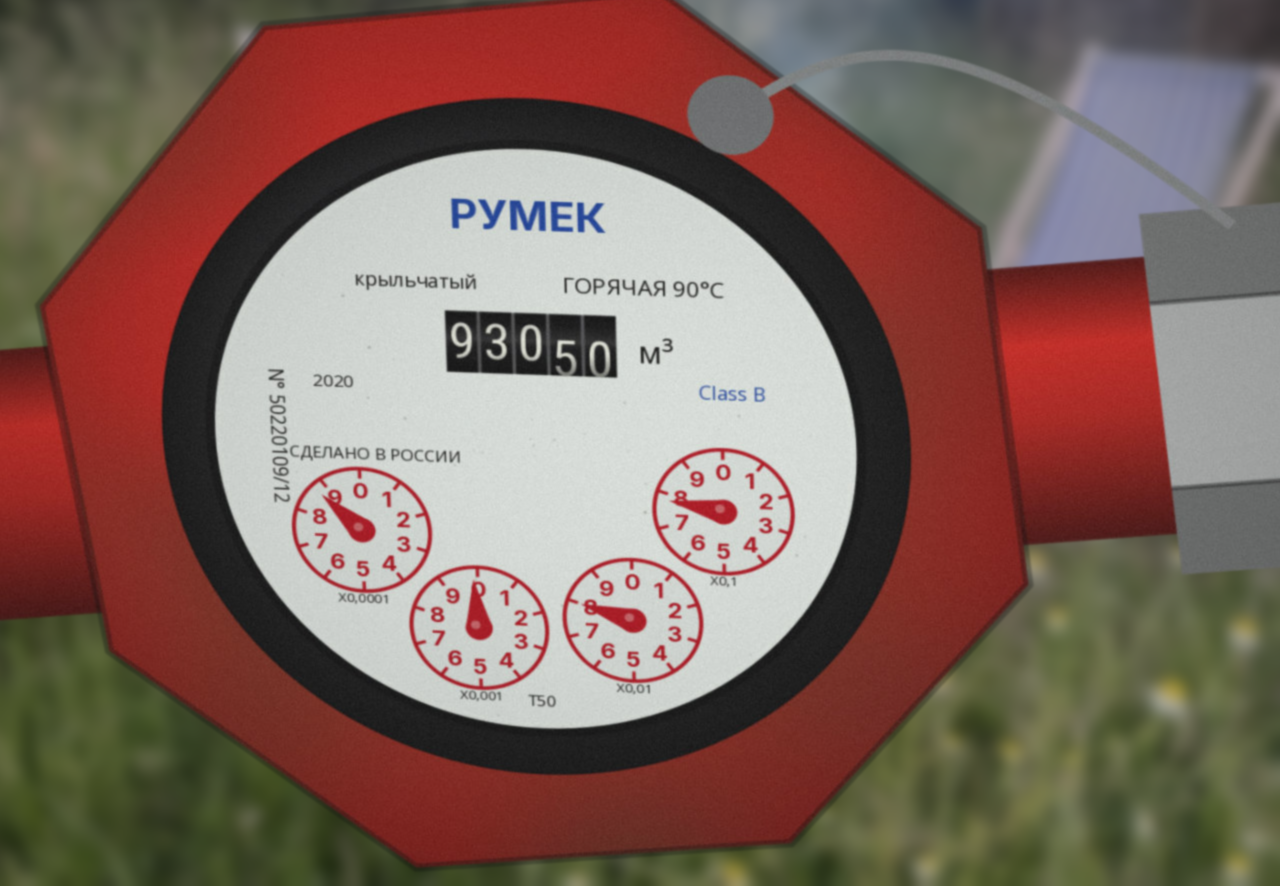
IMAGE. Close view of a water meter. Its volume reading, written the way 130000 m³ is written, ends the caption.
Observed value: 93049.7798 m³
